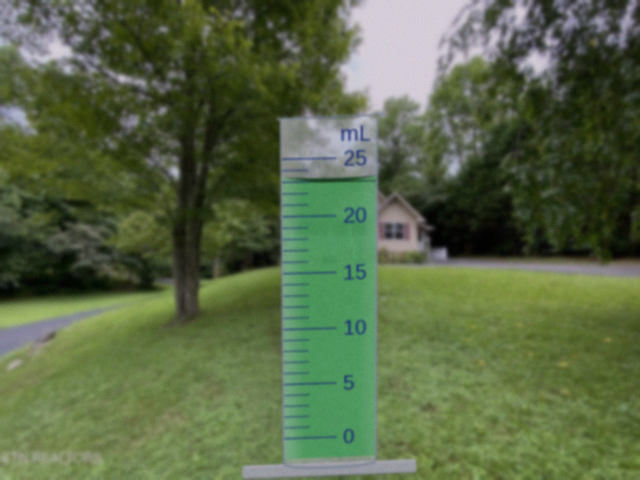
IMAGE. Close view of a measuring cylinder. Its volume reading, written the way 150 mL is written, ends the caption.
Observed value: 23 mL
